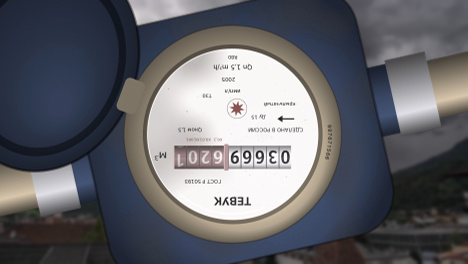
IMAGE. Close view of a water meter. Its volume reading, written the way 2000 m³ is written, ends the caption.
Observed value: 3669.6201 m³
